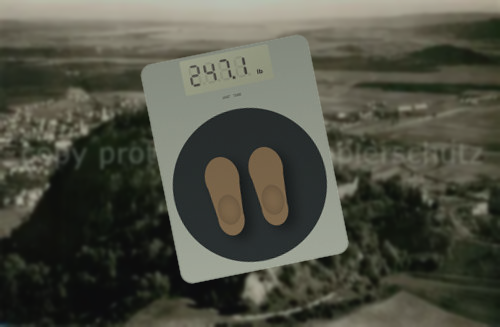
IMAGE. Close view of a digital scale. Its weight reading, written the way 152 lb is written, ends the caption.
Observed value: 247.1 lb
